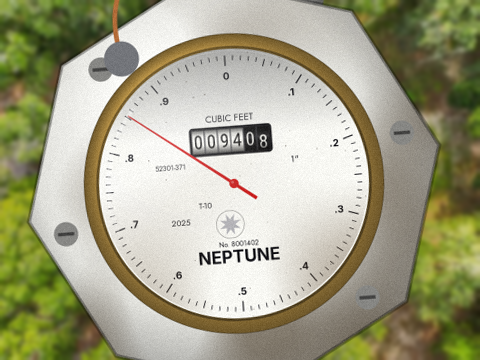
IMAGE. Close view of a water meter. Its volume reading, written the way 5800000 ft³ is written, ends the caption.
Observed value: 9407.85 ft³
